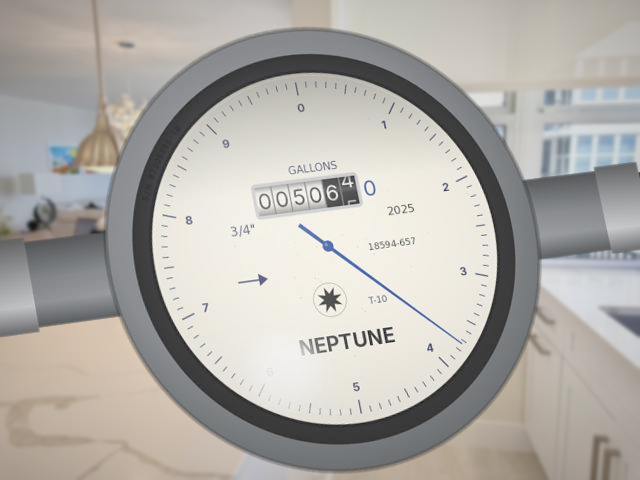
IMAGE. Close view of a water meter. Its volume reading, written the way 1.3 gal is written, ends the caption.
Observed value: 50643.7 gal
